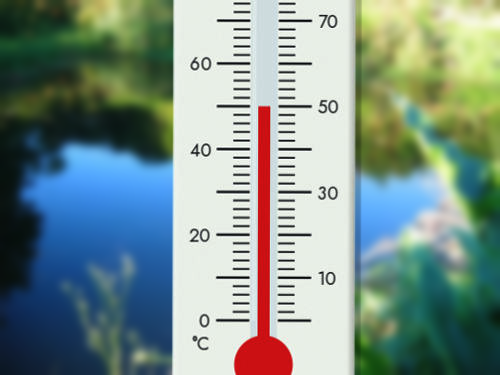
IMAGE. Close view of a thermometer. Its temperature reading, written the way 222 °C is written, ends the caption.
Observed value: 50 °C
